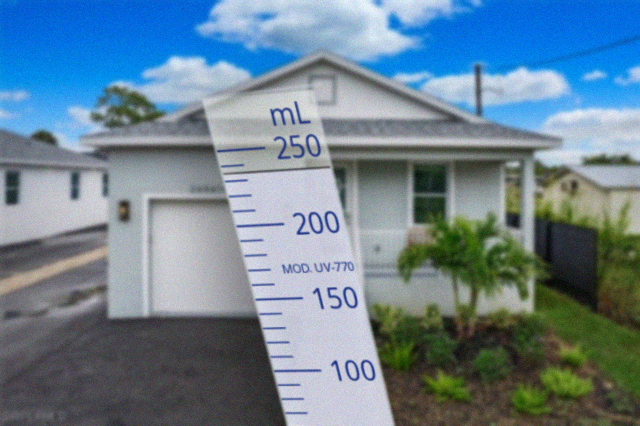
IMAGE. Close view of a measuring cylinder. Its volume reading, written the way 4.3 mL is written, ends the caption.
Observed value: 235 mL
